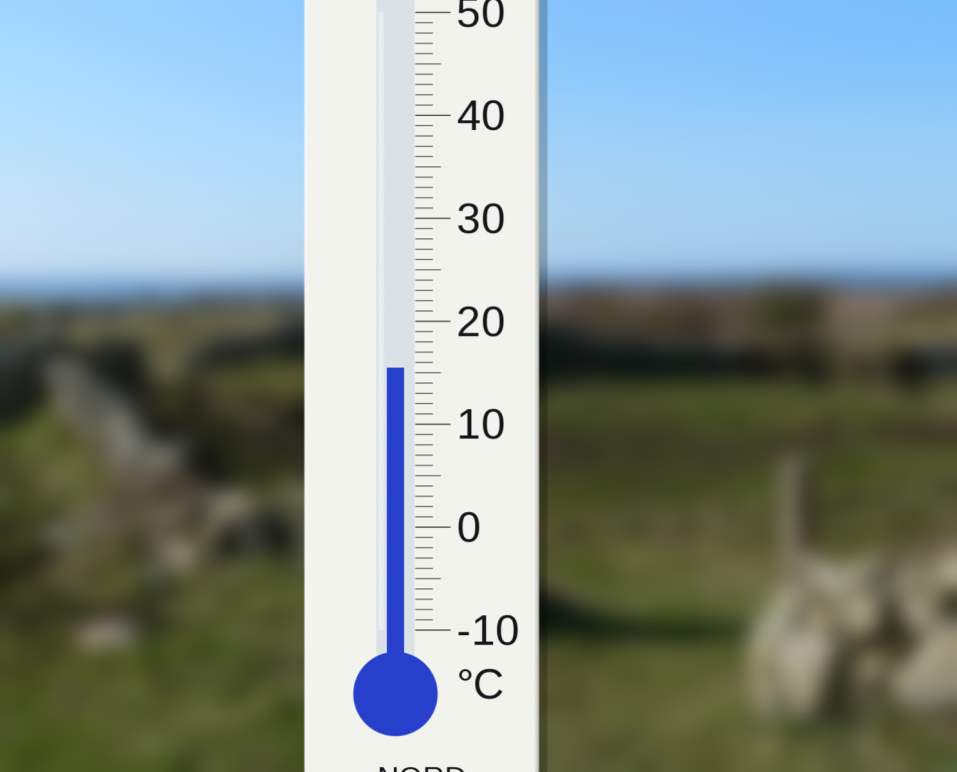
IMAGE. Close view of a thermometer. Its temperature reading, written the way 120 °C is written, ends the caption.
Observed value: 15.5 °C
